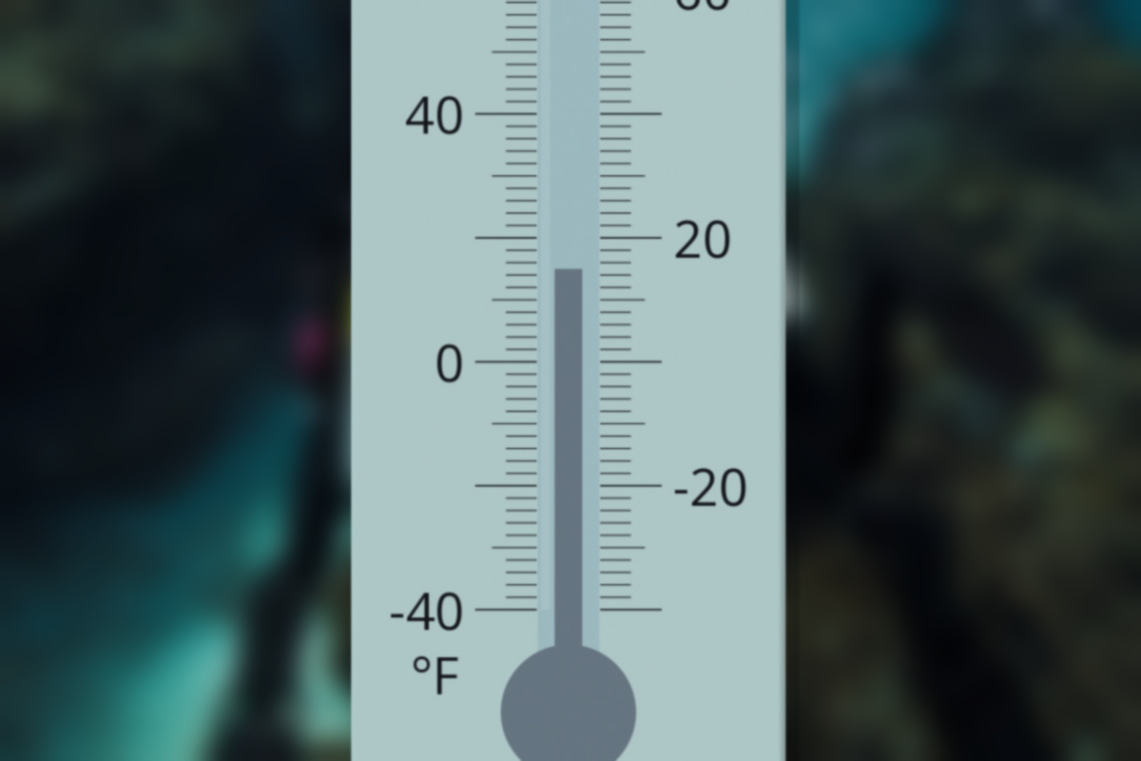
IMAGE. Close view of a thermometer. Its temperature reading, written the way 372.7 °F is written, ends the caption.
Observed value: 15 °F
